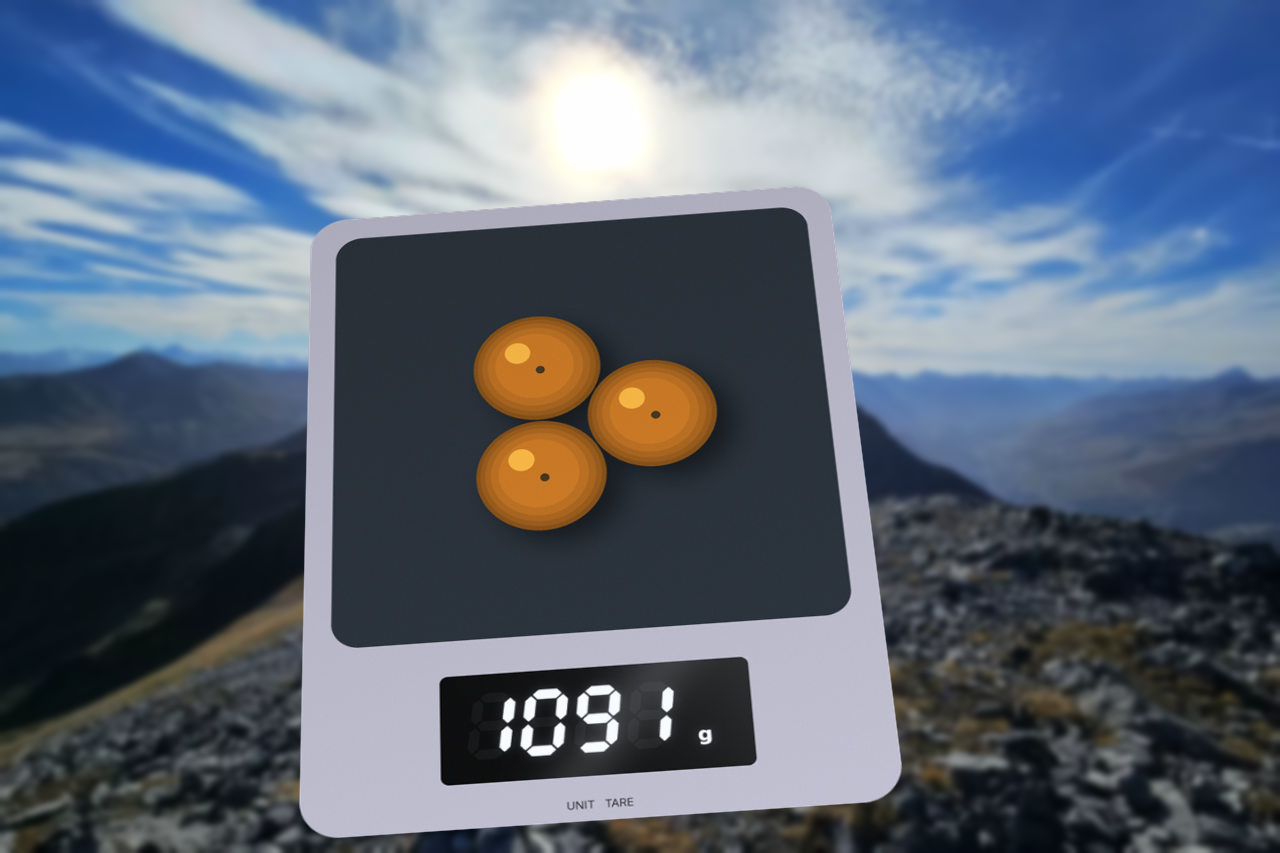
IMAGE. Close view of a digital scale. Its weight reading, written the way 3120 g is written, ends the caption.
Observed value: 1091 g
